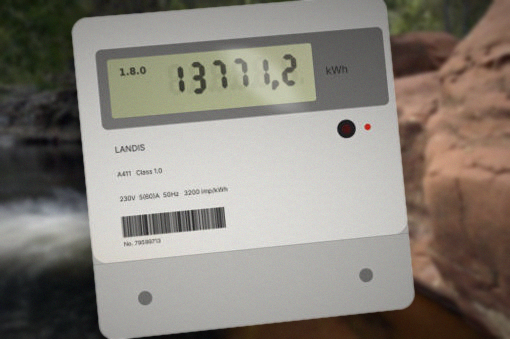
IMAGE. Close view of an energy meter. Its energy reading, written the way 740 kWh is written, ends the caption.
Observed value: 13771.2 kWh
